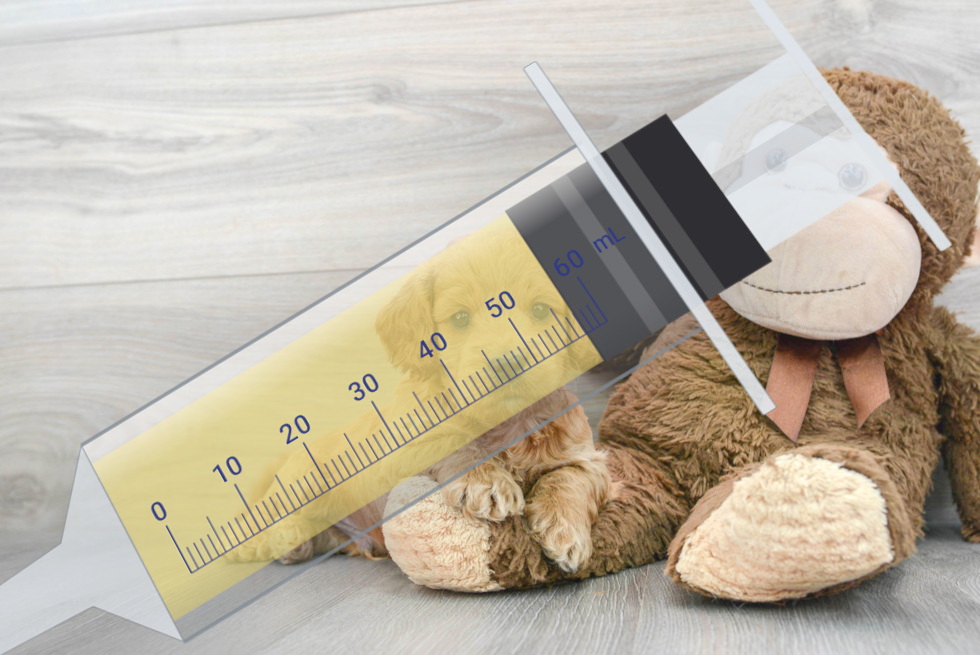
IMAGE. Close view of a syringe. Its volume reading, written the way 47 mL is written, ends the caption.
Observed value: 57 mL
